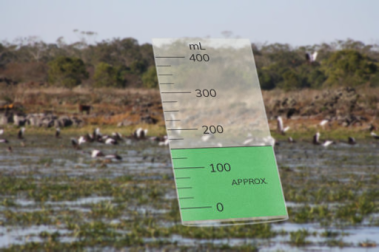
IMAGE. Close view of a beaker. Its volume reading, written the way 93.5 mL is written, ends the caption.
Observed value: 150 mL
